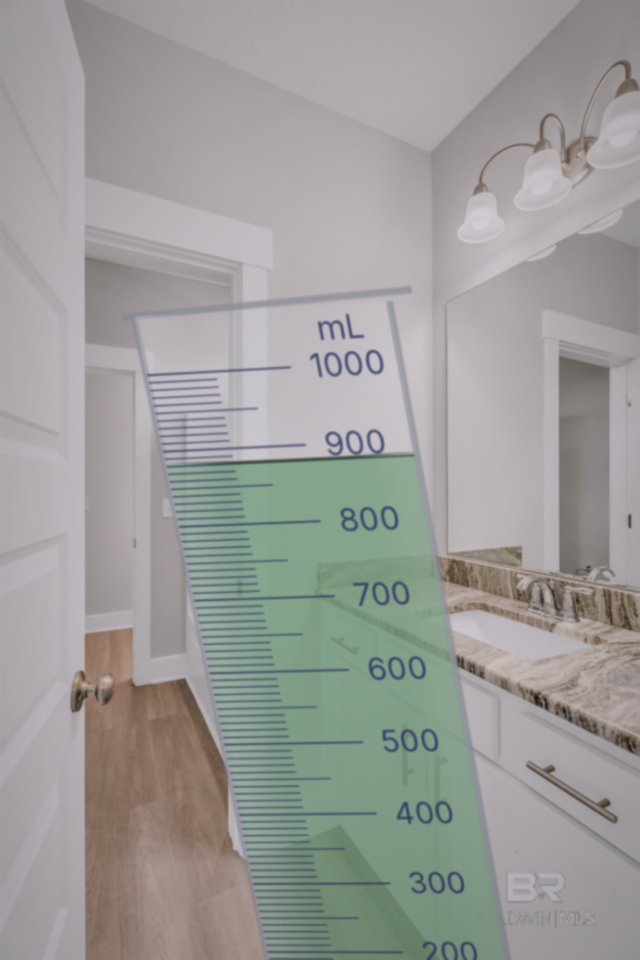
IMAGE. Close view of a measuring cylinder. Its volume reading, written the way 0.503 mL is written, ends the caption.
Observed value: 880 mL
